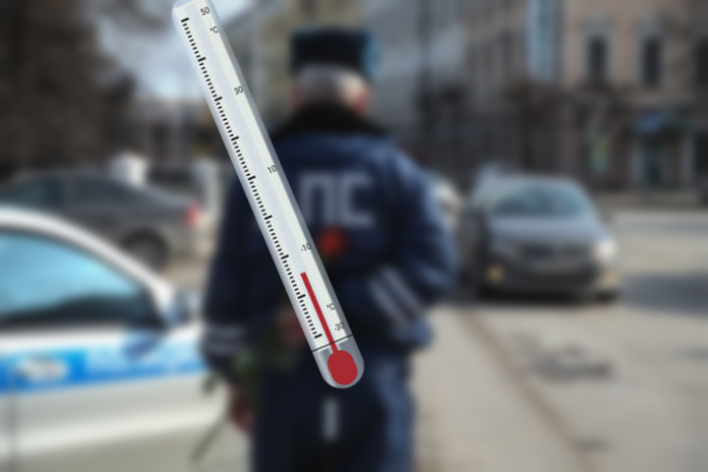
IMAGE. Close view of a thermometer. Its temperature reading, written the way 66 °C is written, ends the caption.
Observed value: -15 °C
